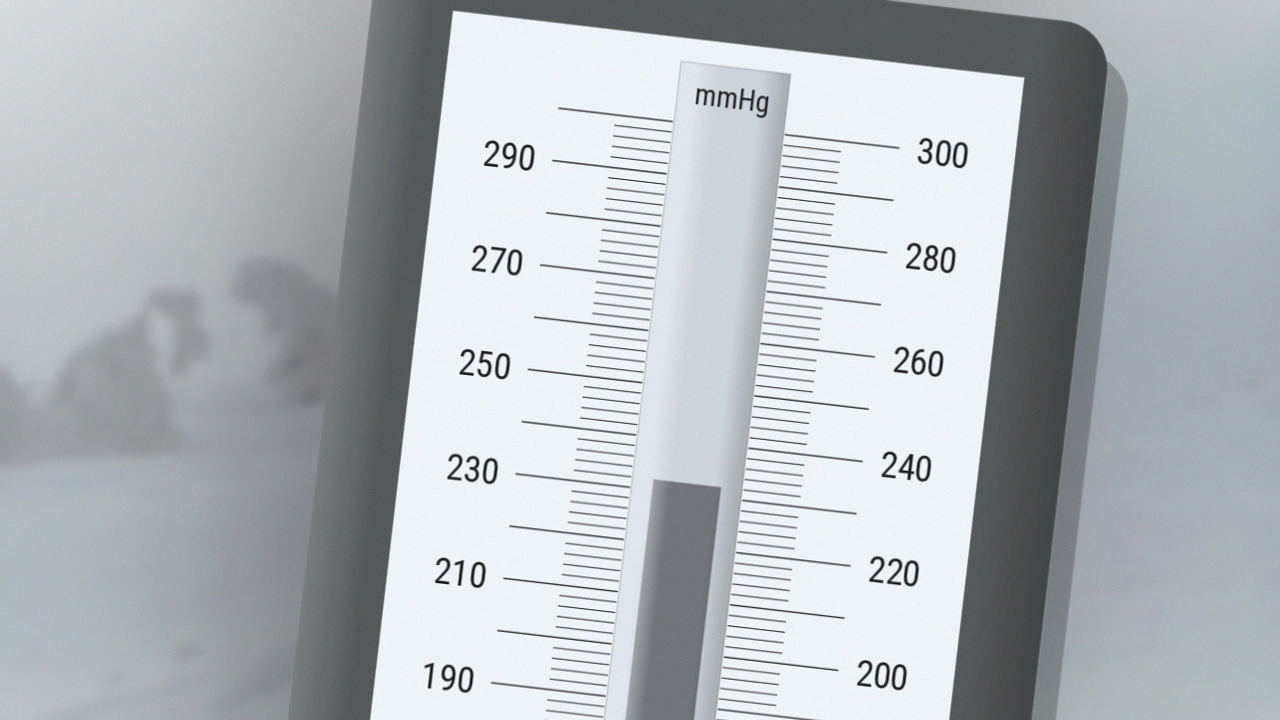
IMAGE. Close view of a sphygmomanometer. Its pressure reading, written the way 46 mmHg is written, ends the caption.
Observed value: 232 mmHg
